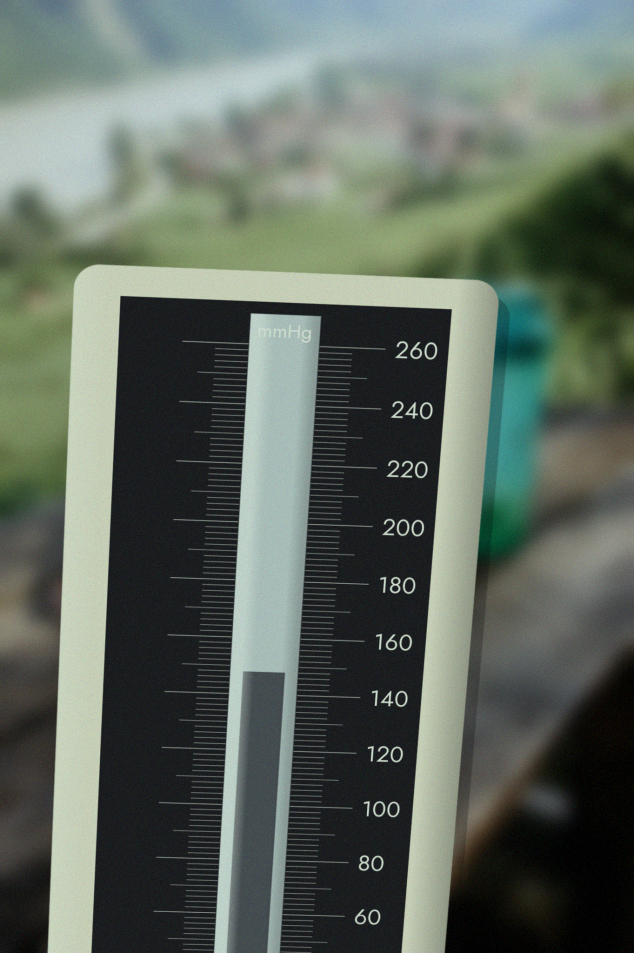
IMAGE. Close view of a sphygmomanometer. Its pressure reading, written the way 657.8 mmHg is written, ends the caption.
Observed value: 148 mmHg
